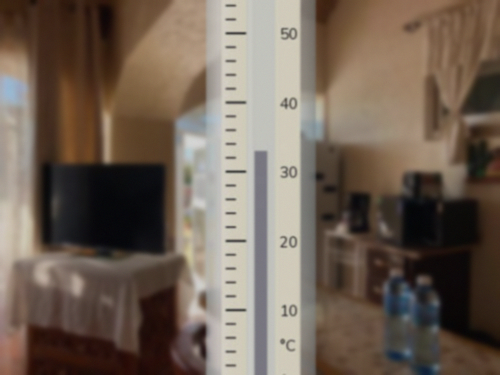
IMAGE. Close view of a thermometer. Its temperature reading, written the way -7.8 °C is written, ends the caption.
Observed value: 33 °C
